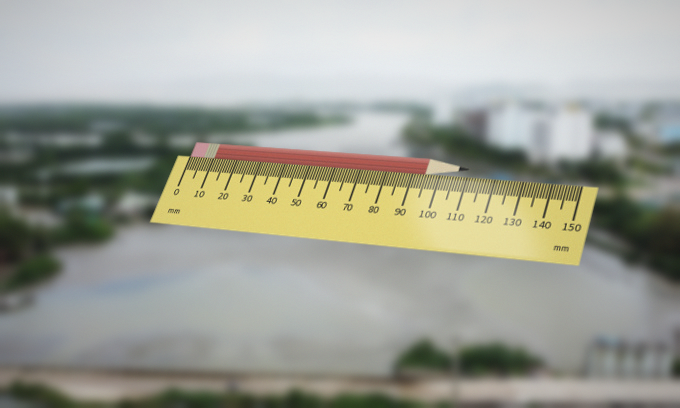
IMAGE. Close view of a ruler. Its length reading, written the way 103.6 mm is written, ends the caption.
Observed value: 110 mm
